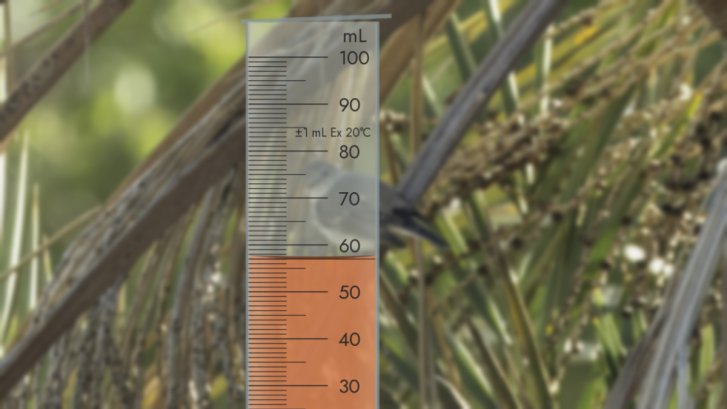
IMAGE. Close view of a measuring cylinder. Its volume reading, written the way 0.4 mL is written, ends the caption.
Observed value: 57 mL
